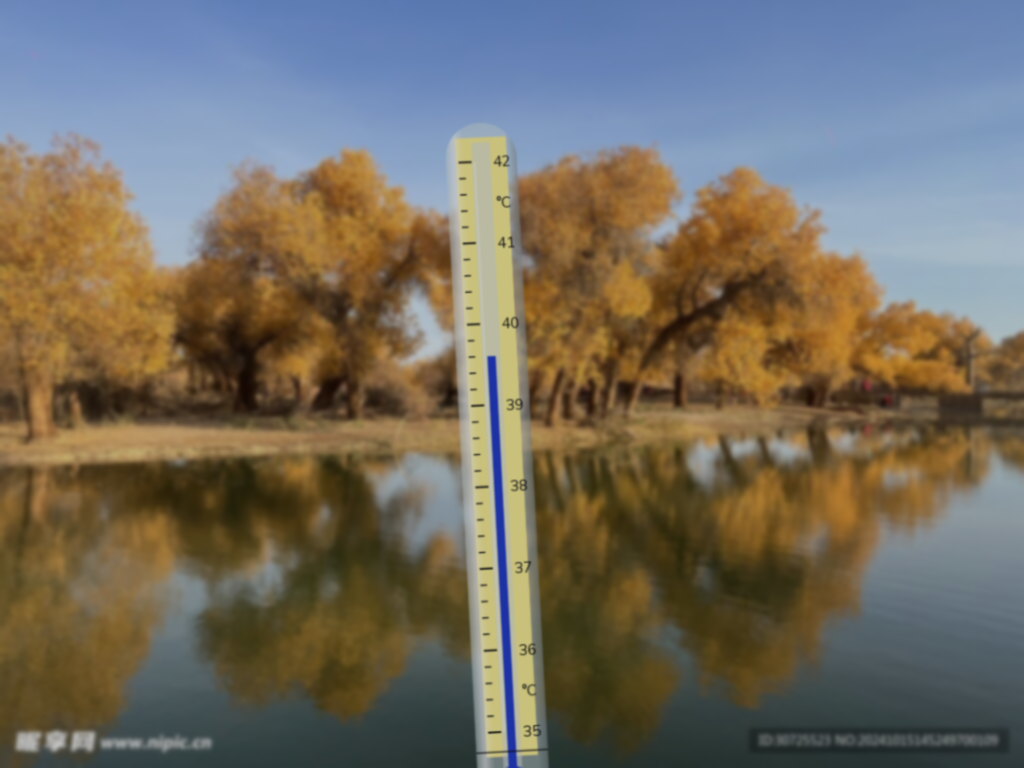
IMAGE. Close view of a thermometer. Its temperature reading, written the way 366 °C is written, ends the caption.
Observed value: 39.6 °C
